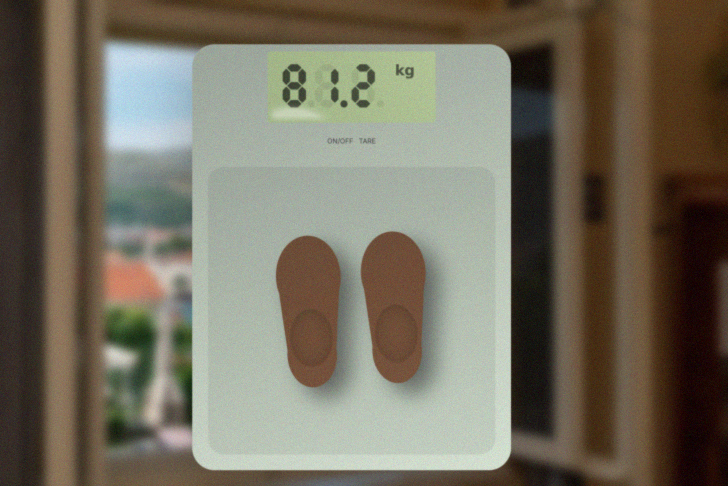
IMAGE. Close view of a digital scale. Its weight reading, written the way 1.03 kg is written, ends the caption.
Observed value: 81.2 kg
